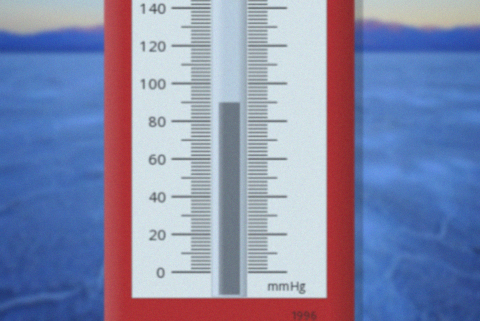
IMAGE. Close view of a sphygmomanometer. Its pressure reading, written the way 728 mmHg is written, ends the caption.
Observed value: 90 mmHg
